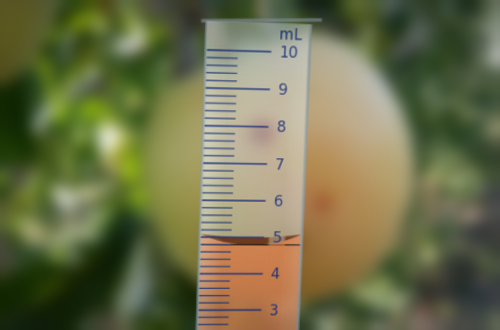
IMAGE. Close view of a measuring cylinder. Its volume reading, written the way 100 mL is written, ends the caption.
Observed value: 4.8 mL
